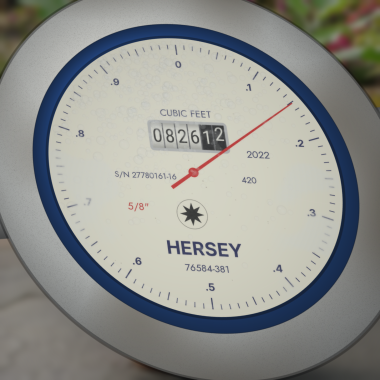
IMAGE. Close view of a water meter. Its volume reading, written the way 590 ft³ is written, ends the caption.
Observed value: 82612.15 ft³
